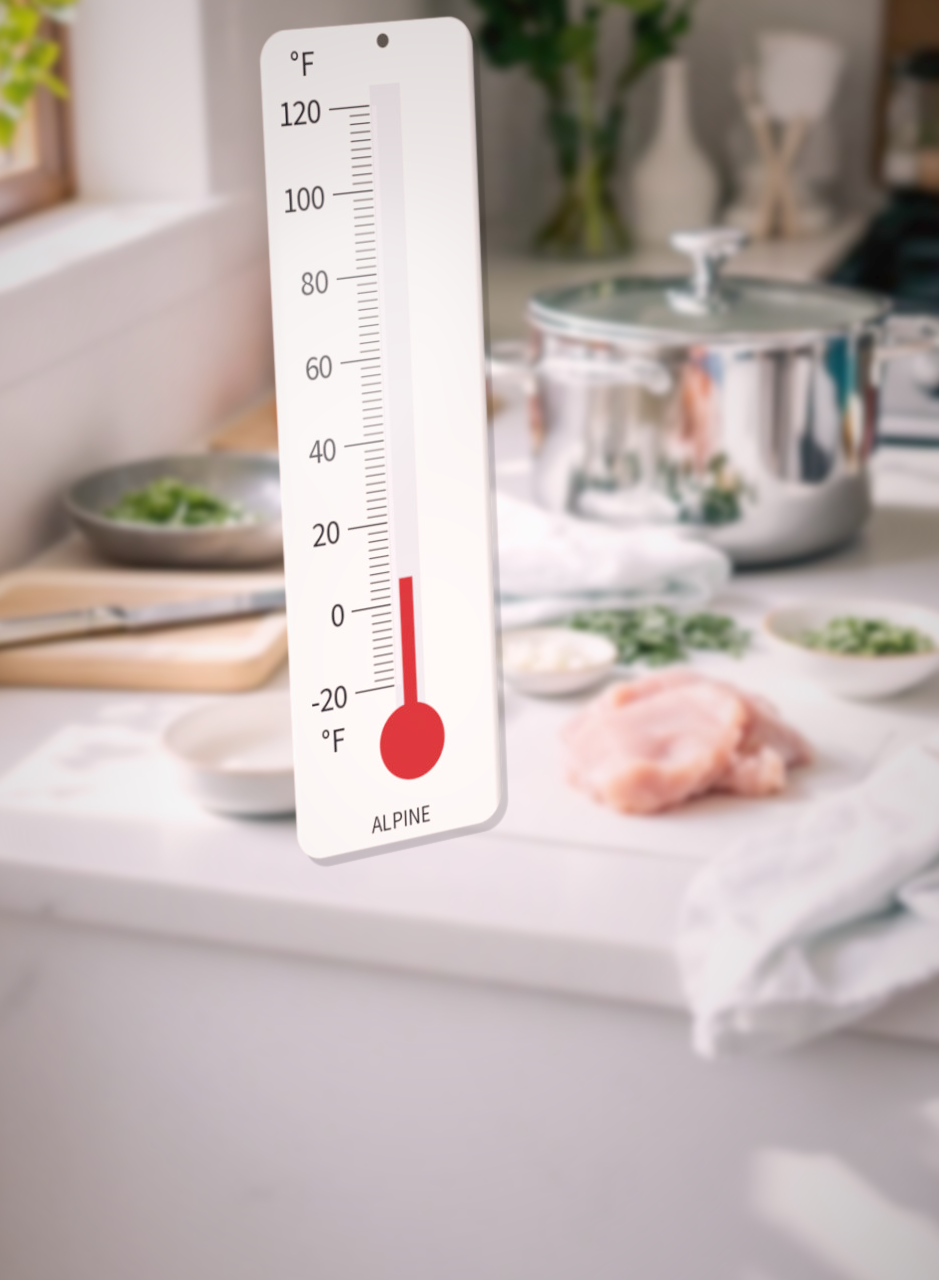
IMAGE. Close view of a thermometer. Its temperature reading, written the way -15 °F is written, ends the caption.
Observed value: 6 °F
